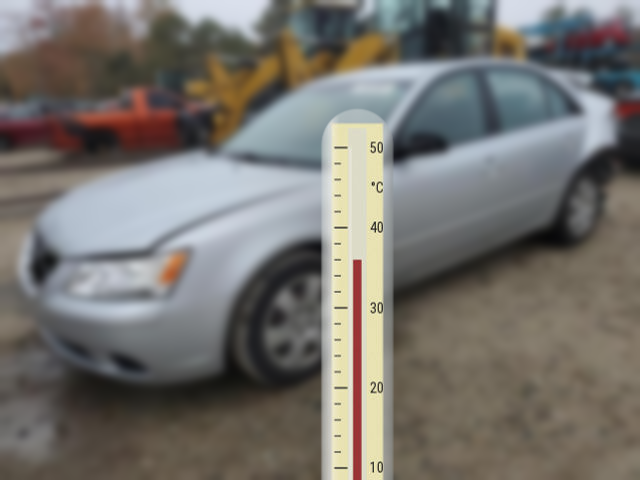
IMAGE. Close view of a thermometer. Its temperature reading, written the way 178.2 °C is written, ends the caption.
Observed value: 36 °C
